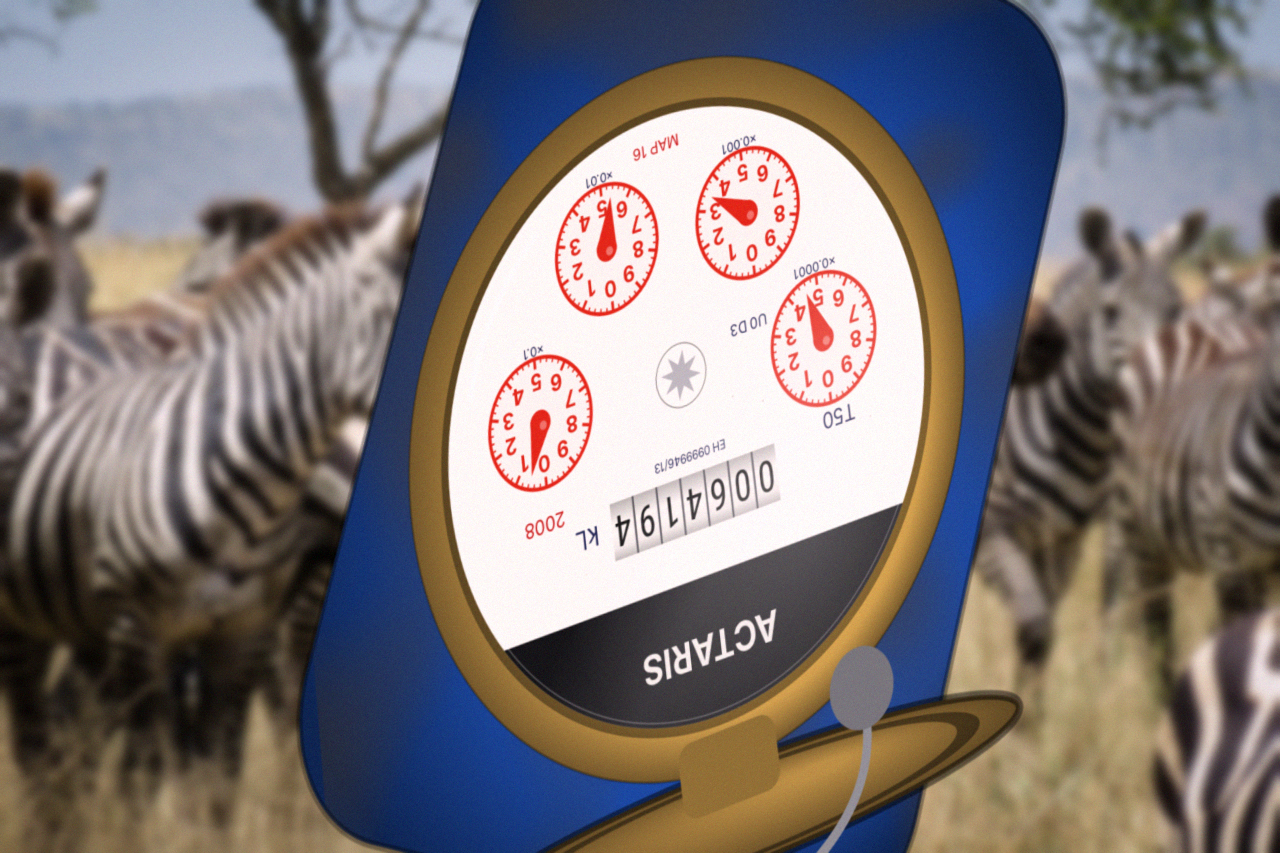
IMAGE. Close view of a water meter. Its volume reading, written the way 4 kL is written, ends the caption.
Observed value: 64194.0534 kL
